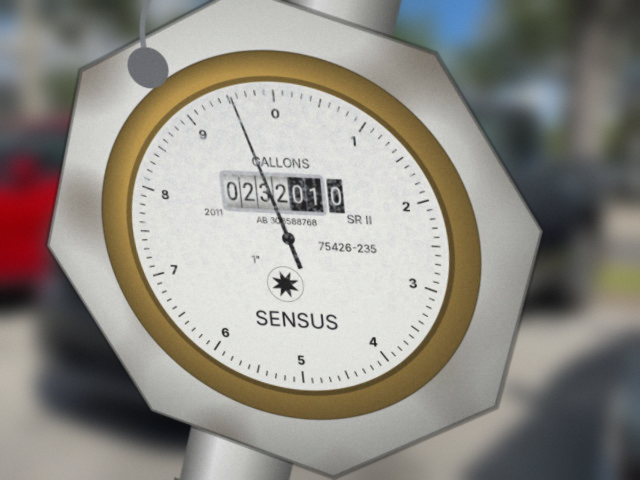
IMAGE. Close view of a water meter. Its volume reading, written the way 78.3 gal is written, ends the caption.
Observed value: 232009.5 gal
